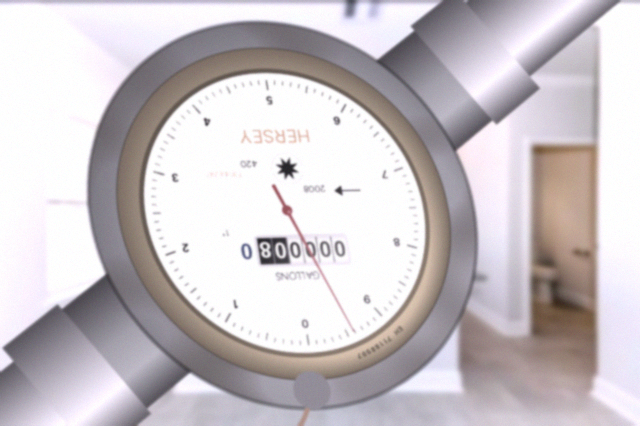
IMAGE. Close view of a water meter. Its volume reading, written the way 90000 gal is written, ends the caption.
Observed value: 79.4 gal
